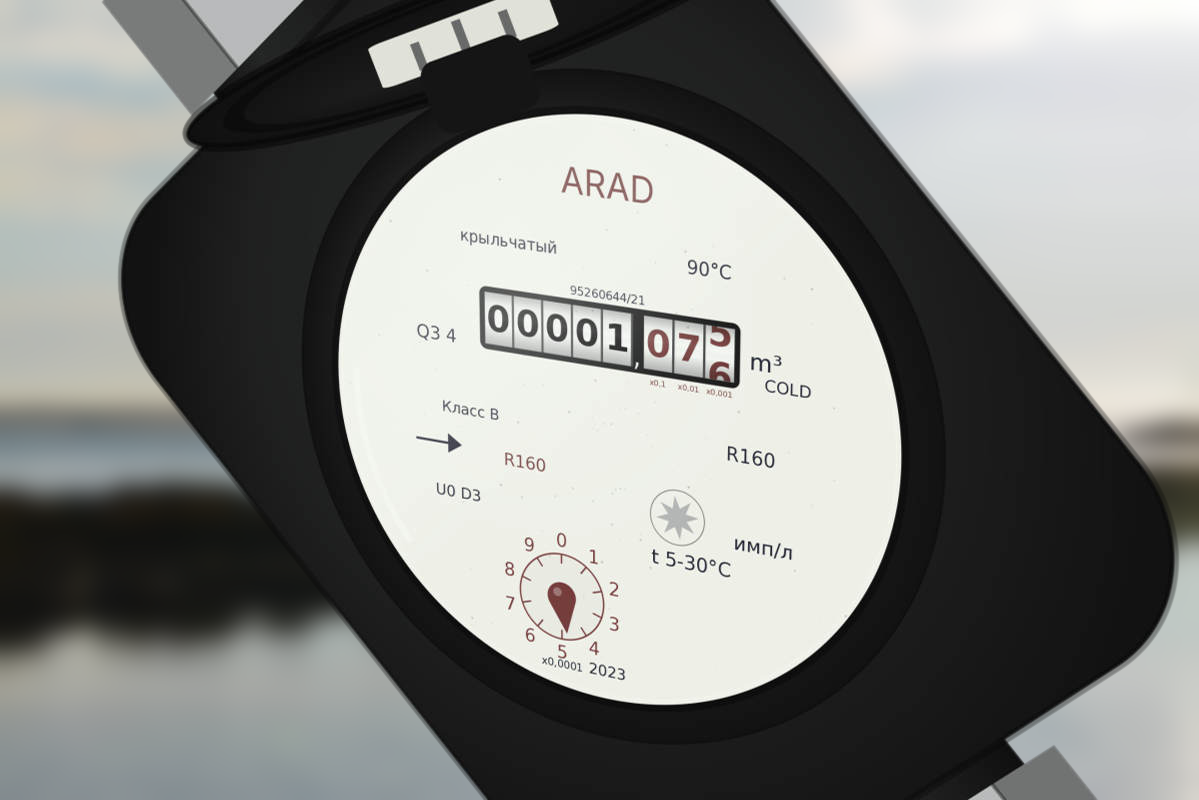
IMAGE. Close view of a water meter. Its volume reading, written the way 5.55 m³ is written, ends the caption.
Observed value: 1.0754 m³
